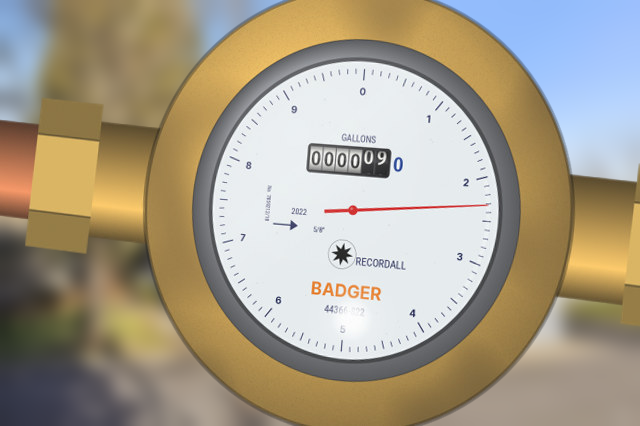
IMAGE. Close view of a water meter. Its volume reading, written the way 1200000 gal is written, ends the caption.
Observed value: 92.3 gal
